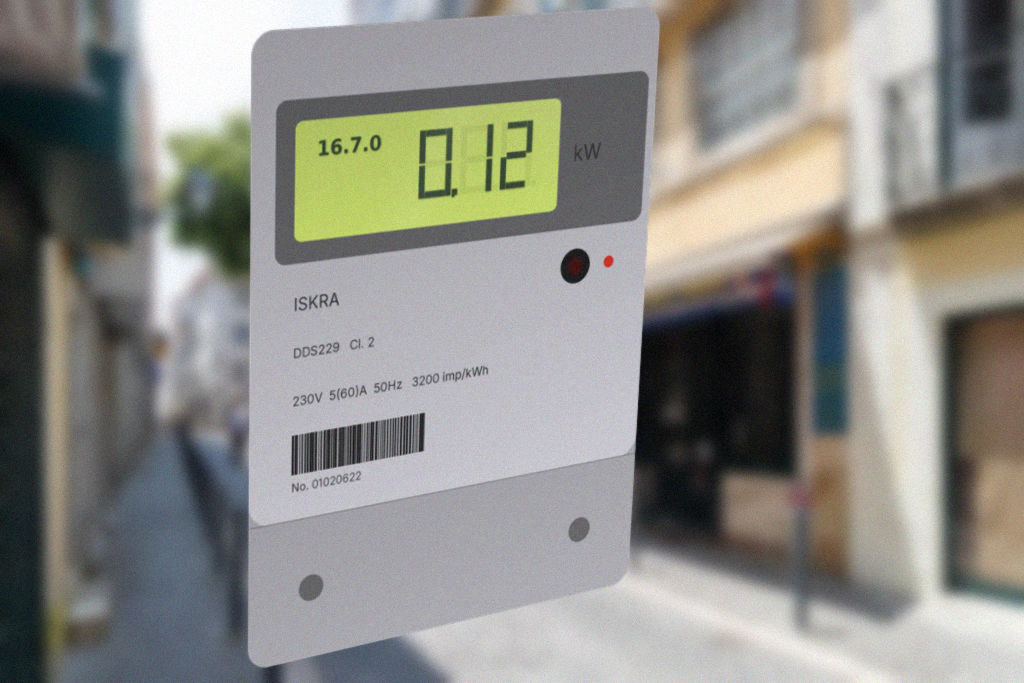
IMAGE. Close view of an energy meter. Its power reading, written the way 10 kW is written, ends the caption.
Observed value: 0.12 kW
